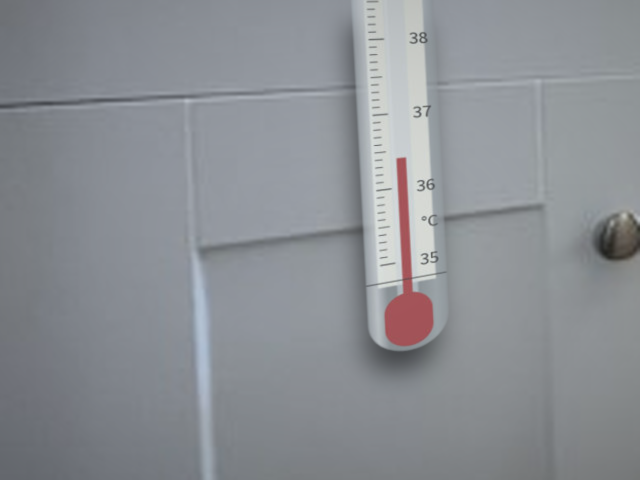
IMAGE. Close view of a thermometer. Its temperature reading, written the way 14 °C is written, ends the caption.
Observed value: 36.4 °C
